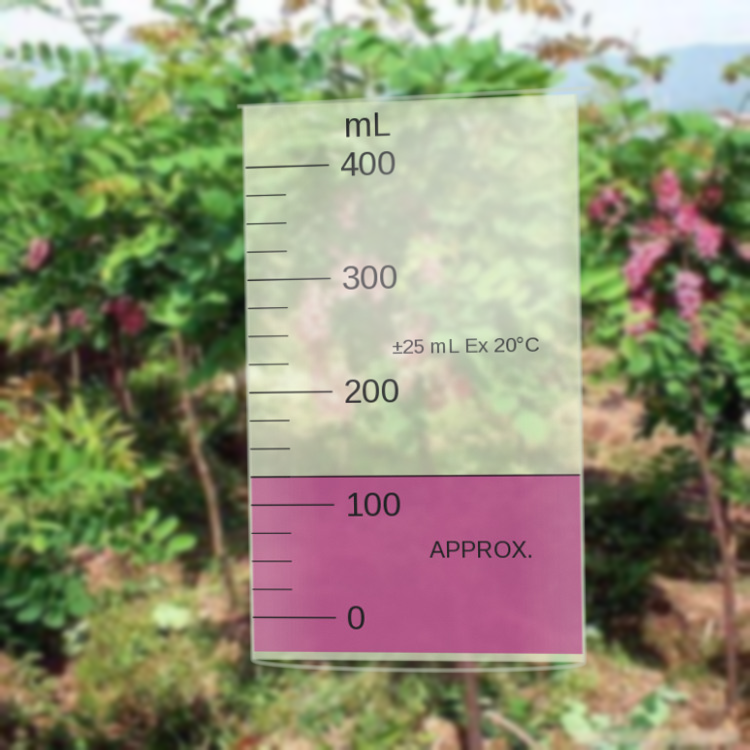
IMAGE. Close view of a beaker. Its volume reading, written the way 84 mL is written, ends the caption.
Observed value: 125 mL
